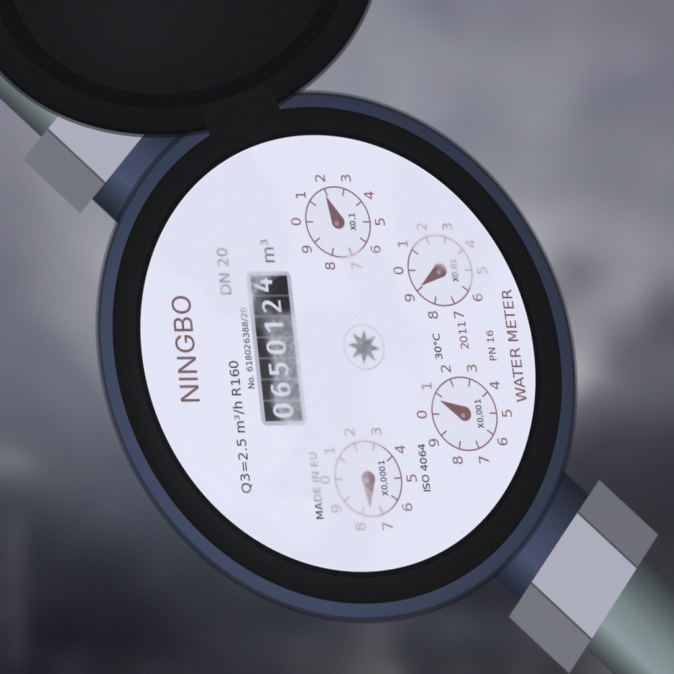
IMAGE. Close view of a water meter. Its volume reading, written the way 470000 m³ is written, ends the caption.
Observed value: 650124.1907 m³
